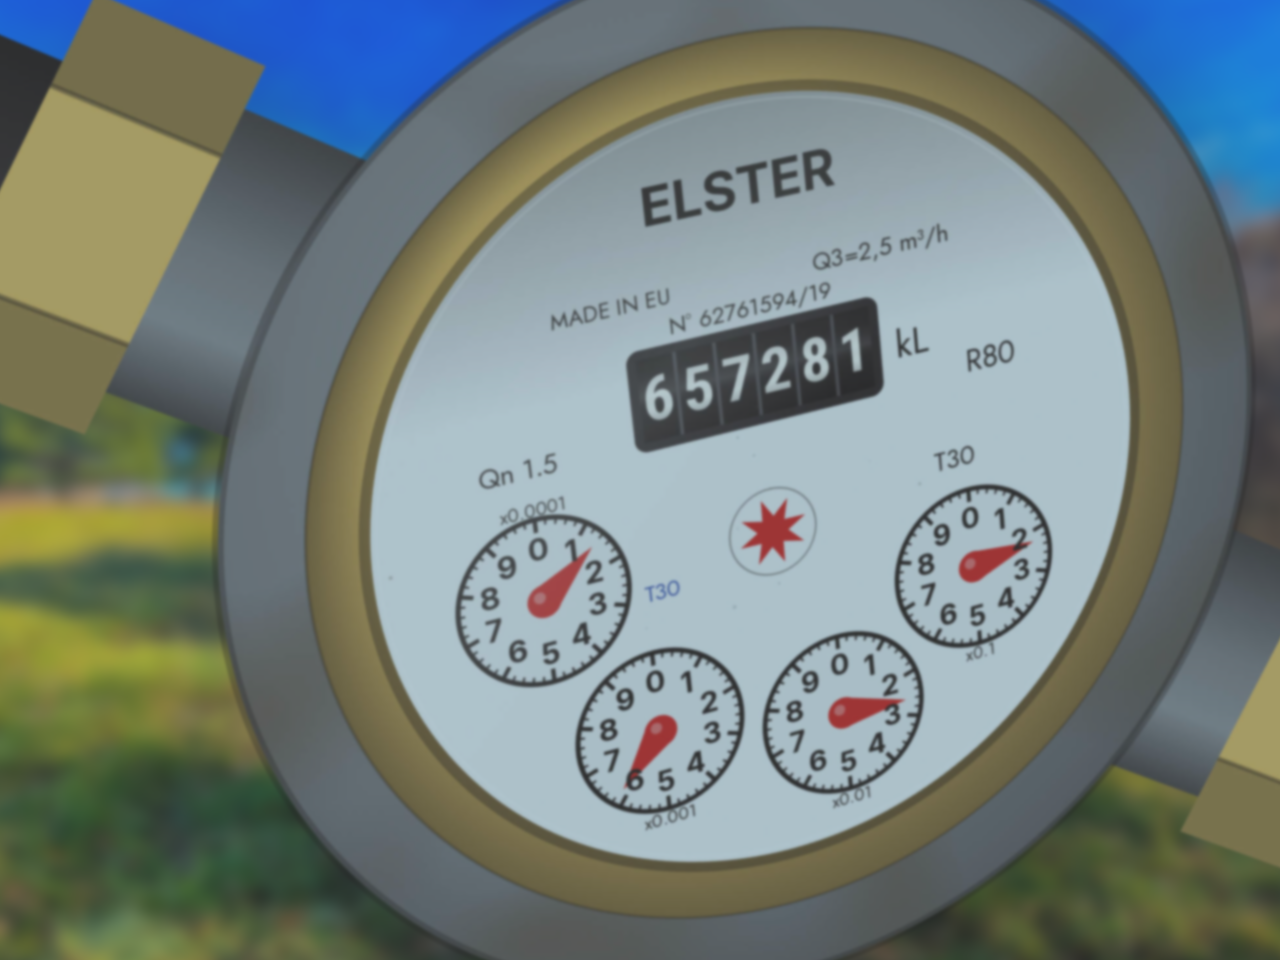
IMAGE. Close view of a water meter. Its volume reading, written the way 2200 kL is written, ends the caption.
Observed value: 657281.2261 kL
